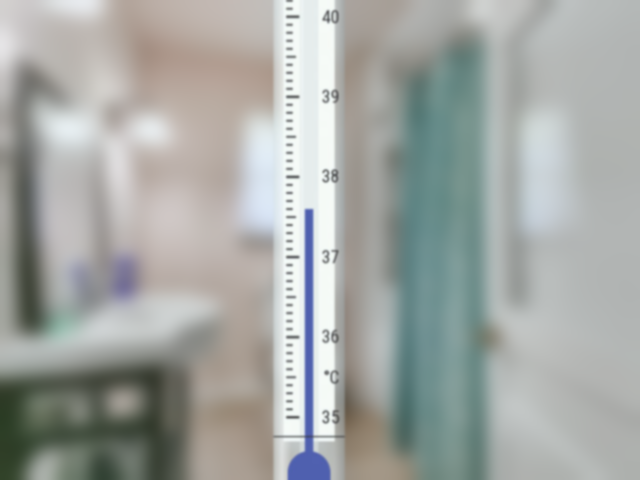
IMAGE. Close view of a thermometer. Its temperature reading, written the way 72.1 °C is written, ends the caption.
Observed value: 37.6 °C
